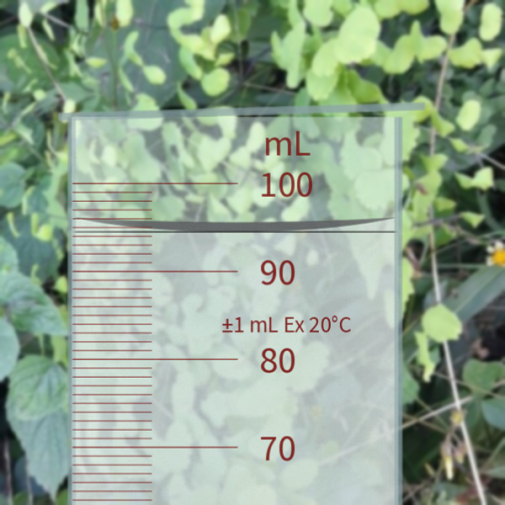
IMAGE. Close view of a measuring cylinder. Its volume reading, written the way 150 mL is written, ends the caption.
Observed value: 94.5 mL
